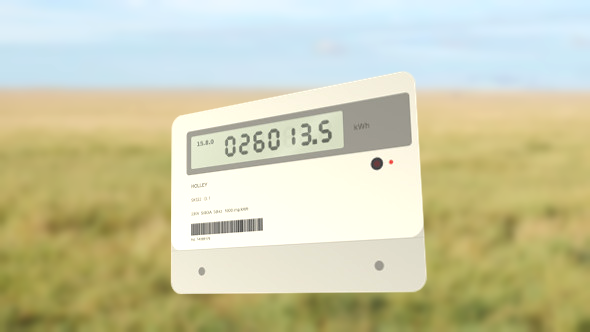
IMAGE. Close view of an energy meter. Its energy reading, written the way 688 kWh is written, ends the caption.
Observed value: 26013.5 kWh
